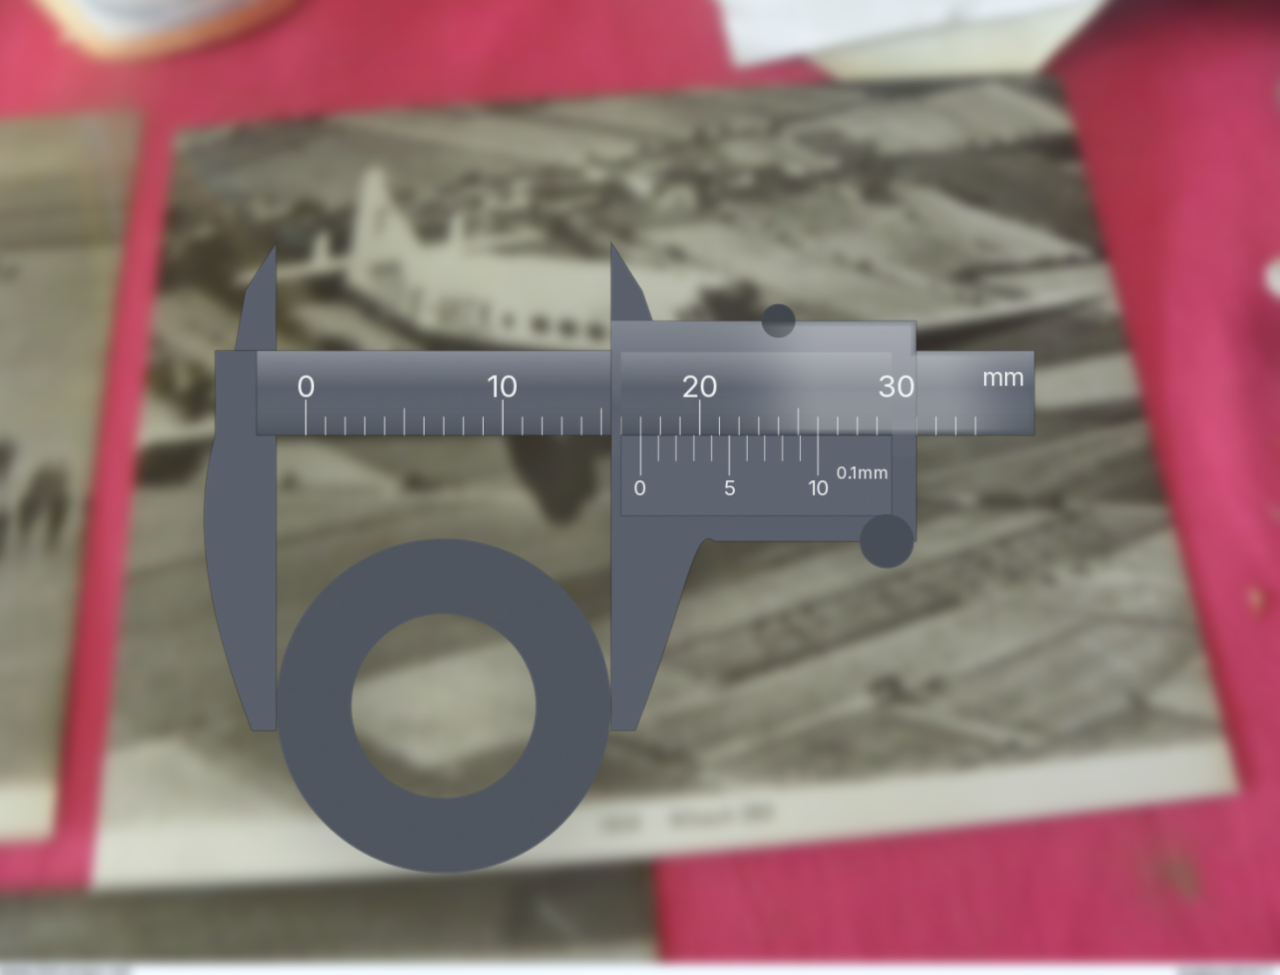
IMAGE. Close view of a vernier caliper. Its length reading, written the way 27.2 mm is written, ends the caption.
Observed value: 17.0 mm
